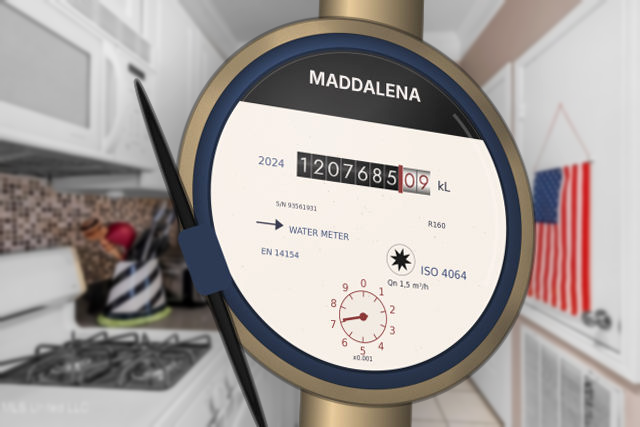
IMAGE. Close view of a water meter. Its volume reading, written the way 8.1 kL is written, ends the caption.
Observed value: 1207685.097 kL
